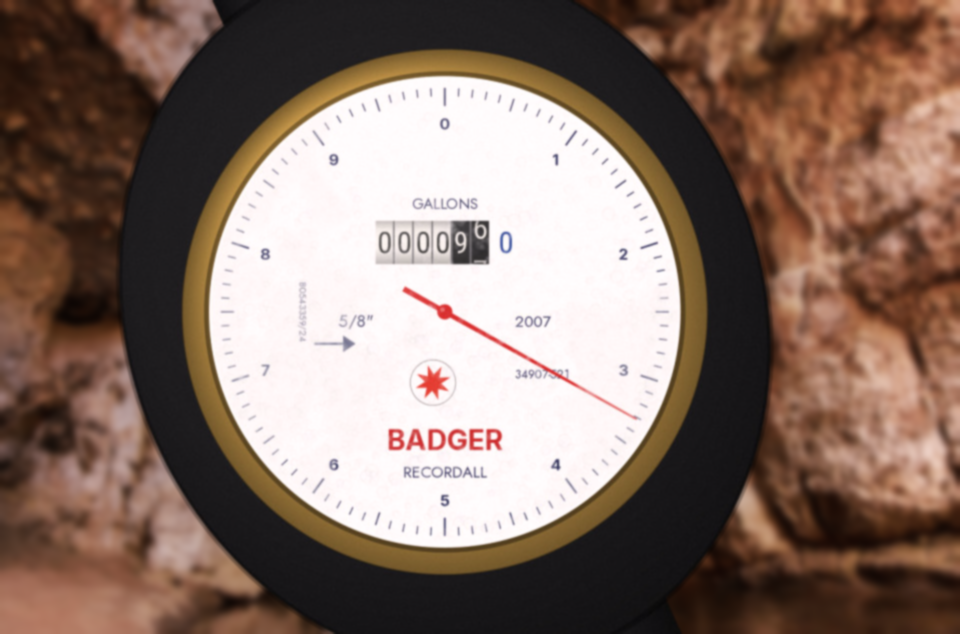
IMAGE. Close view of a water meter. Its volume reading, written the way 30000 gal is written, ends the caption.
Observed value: 963.3 gal
